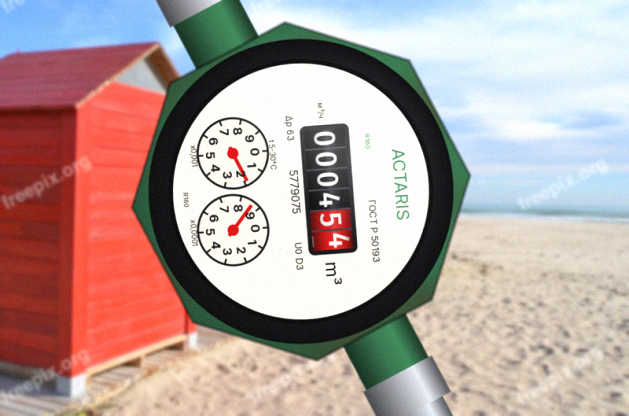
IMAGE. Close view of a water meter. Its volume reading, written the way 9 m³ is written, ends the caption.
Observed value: 4.5418 m³
